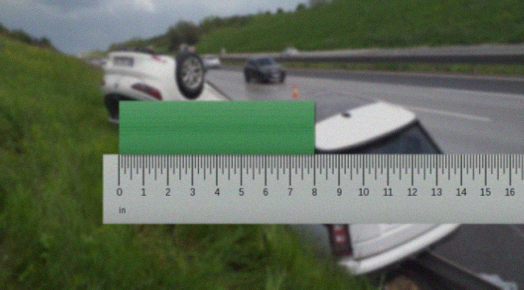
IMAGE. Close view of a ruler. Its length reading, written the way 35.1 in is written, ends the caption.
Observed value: 8 in
